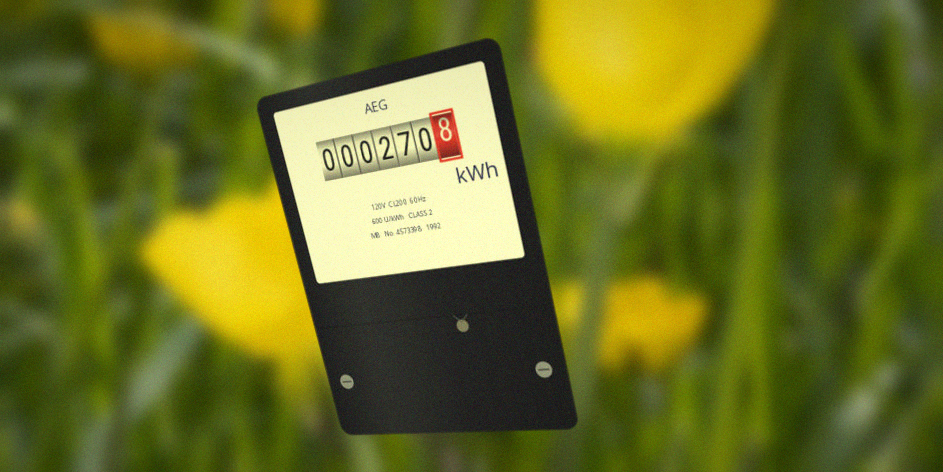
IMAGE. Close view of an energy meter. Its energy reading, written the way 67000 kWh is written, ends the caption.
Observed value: 270.8 kWh
